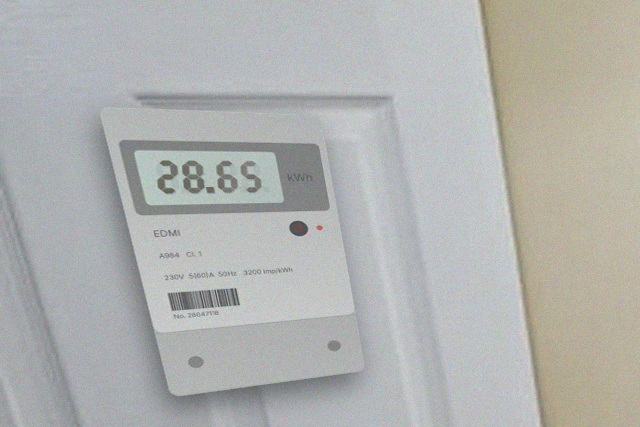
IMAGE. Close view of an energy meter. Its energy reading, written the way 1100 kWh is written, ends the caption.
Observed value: 28.65 kWh
